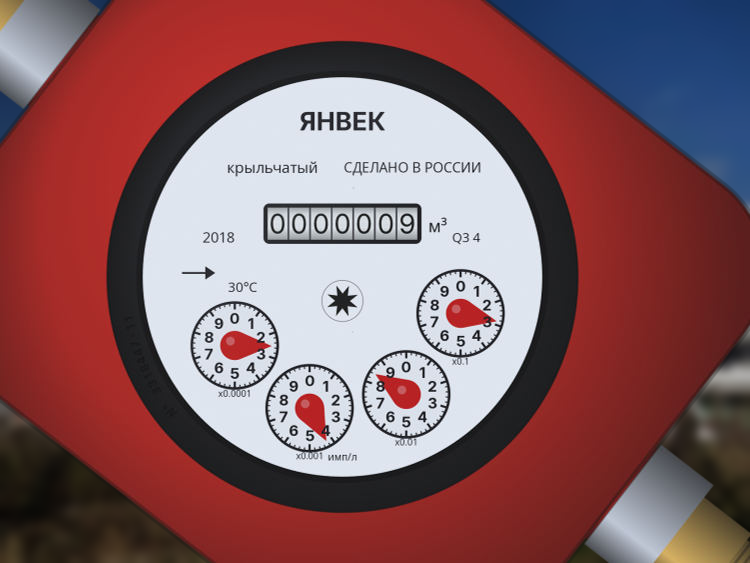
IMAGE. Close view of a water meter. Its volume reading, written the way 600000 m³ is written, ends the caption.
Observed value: 9.2842 m³
